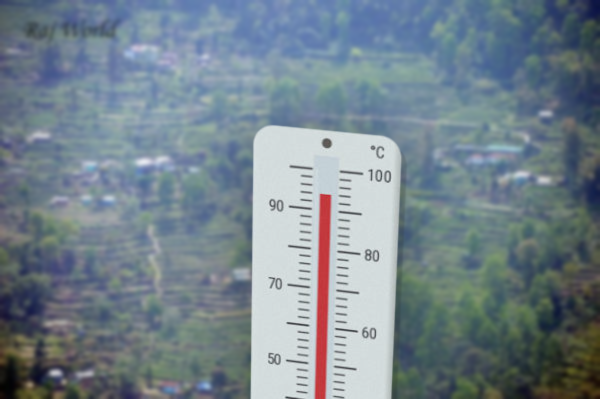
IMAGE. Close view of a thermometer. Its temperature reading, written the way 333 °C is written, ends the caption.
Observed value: 94 °C
